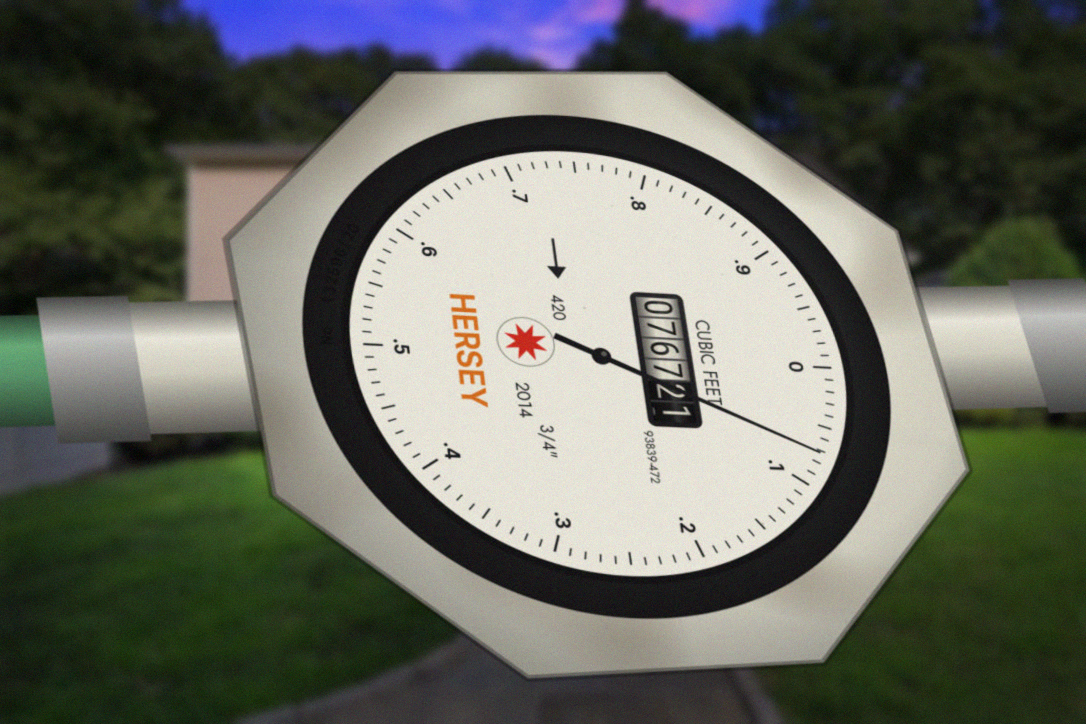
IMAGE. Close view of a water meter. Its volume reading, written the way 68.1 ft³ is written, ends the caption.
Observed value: 76721.07 ft³
